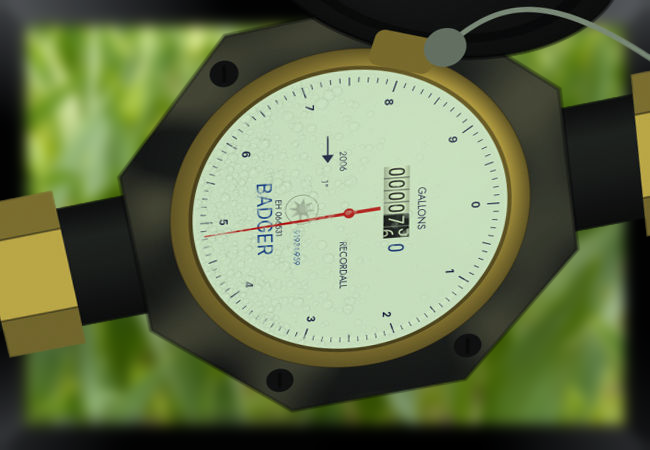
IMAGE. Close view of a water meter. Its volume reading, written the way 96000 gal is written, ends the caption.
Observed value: 754.8 gal
